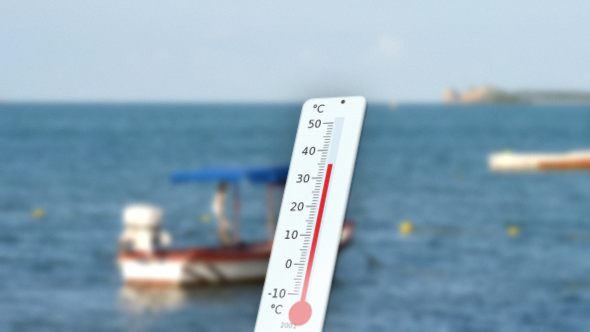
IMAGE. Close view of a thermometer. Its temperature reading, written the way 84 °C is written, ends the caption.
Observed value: 35 °C
